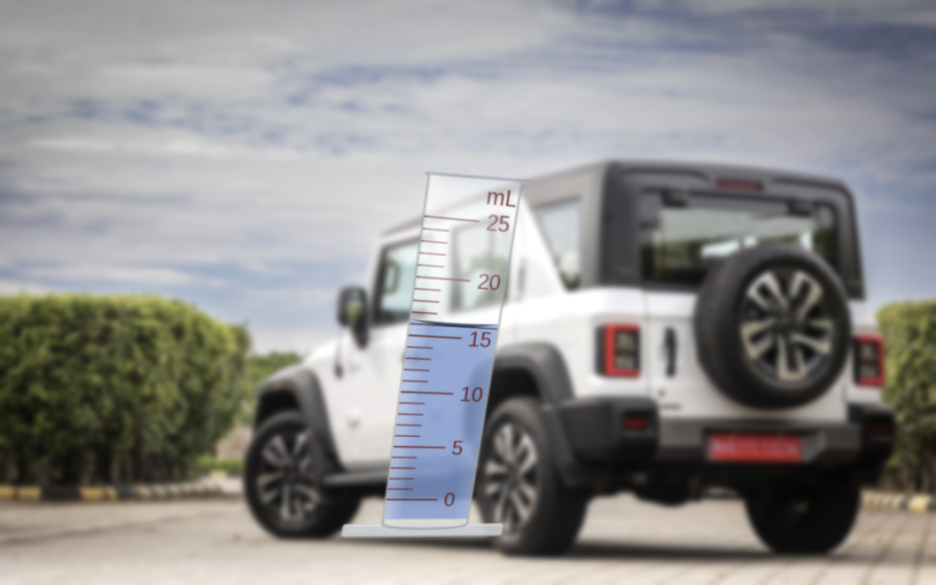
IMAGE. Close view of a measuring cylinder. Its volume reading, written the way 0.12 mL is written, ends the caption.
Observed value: 16 mL
